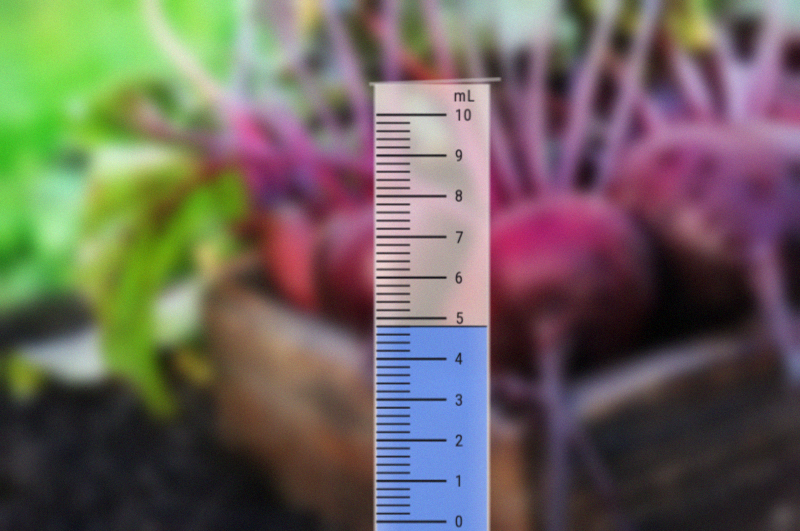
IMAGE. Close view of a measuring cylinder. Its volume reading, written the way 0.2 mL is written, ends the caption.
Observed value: 4.8 mL
